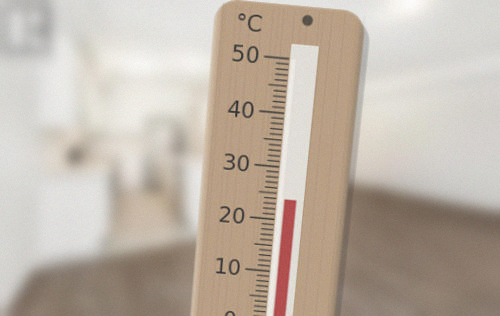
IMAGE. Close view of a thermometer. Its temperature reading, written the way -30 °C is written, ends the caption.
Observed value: 24 °C
